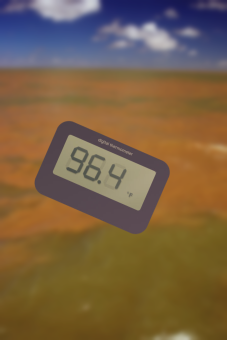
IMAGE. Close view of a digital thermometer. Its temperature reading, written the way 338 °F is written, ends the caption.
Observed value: 96.4 °F
